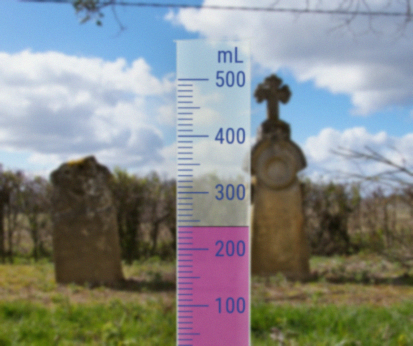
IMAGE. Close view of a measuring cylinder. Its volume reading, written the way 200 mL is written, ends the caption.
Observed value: 240 mL
